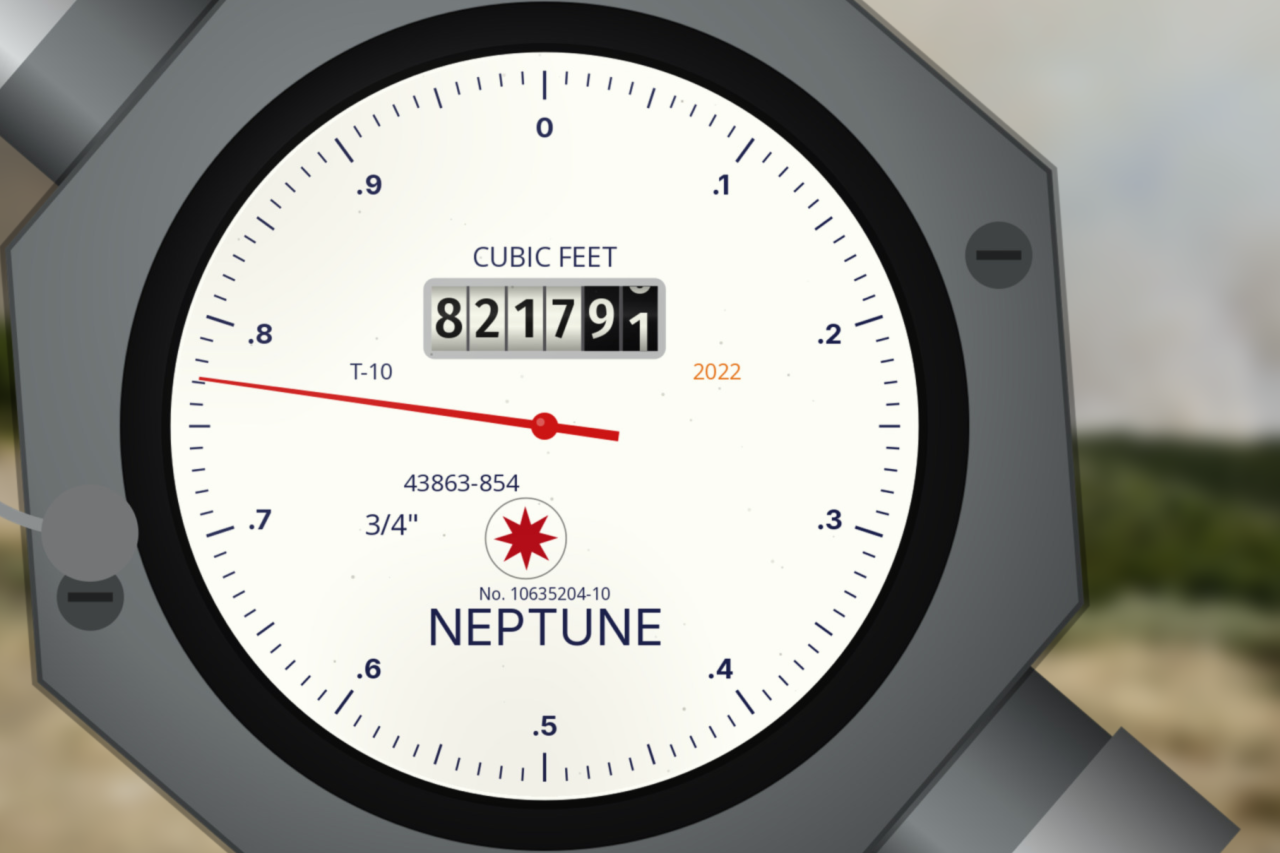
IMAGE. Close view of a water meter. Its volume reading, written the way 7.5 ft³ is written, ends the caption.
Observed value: 821790.77 ft³
